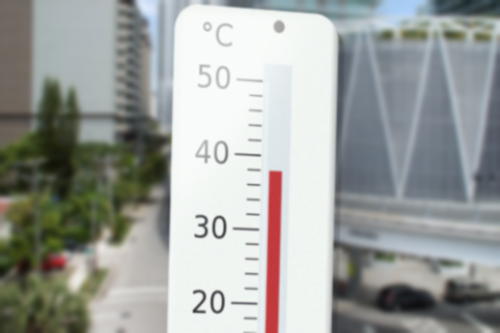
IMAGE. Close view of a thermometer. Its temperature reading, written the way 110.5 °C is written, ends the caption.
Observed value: 38 °C
